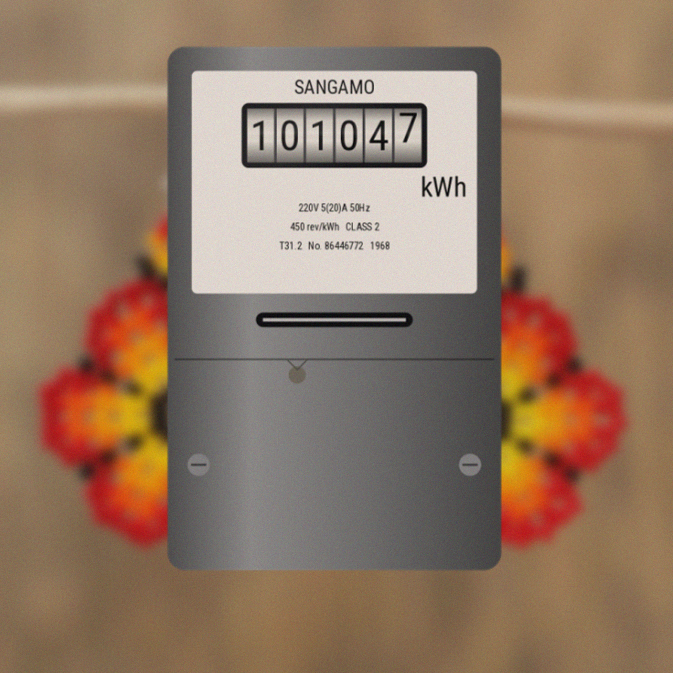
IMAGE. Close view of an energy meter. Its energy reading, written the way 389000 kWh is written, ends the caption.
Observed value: 101047 kWh
